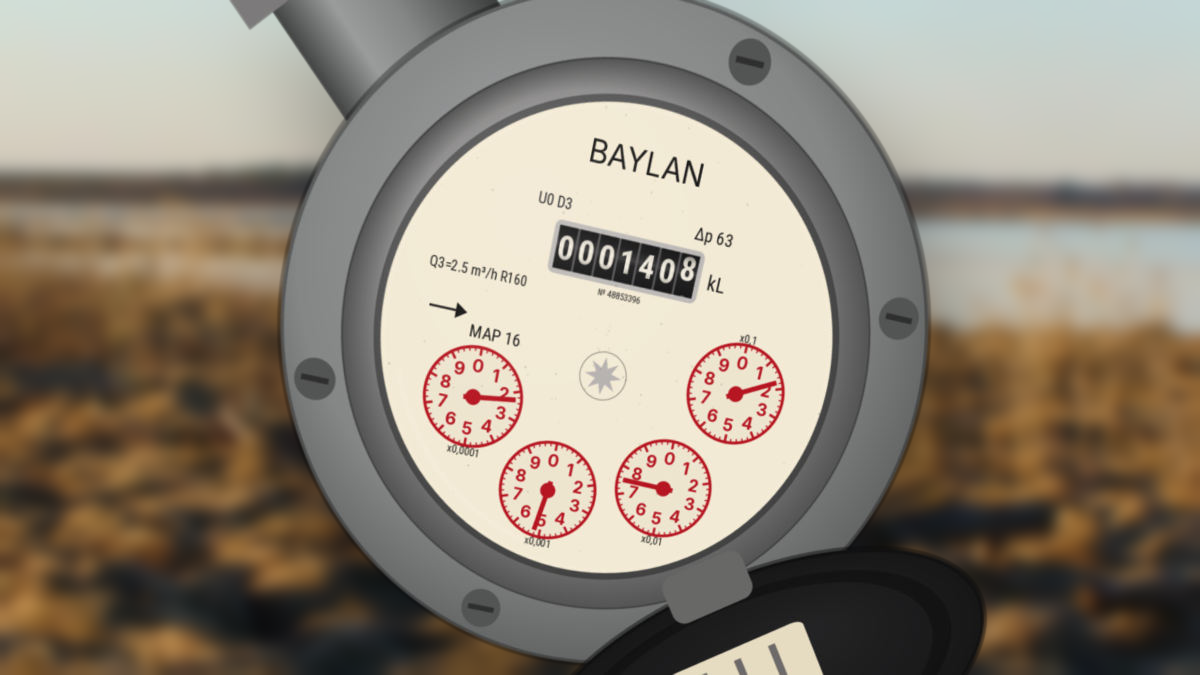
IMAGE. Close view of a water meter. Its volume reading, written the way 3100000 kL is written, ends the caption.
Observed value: 1408.1752 kL
